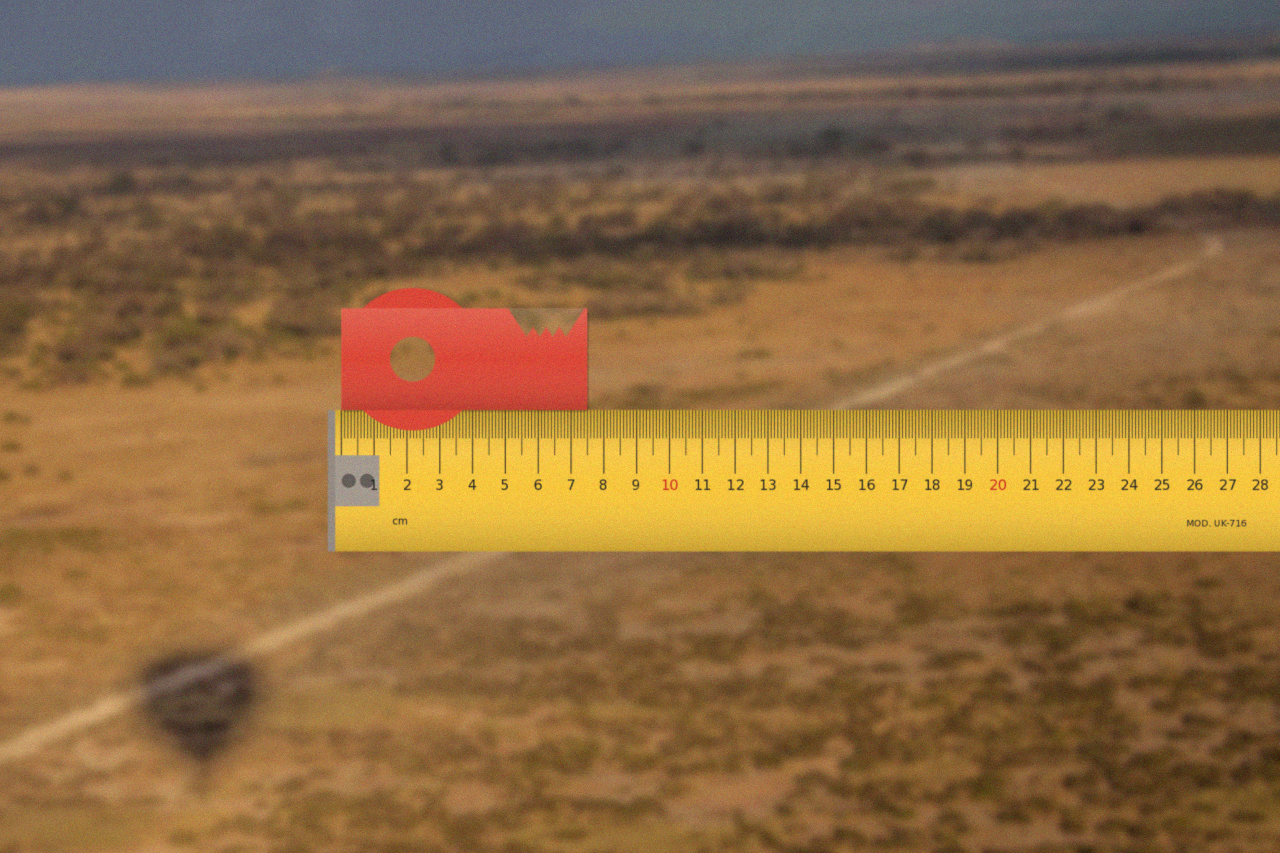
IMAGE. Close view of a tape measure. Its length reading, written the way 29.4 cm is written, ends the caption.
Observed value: 7.5 cm
